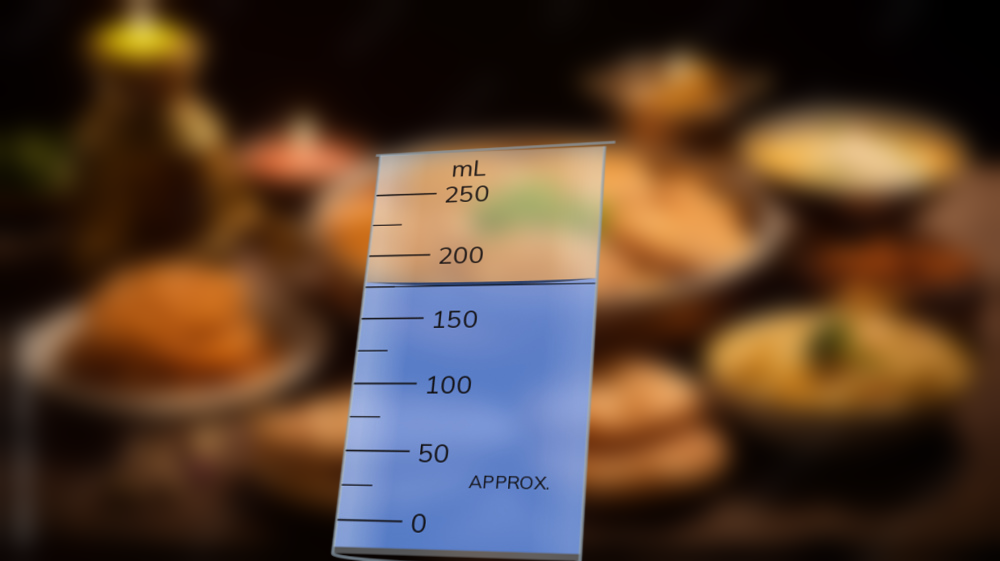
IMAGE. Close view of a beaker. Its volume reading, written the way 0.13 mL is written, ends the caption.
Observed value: 175 mL
